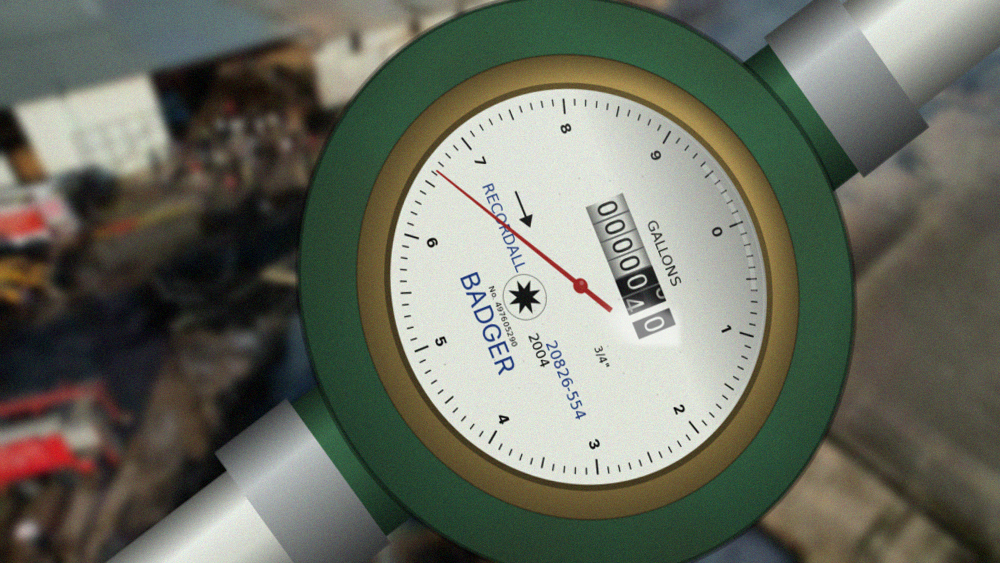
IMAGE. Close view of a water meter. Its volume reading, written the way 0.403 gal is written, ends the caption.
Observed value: 36.6 gal
